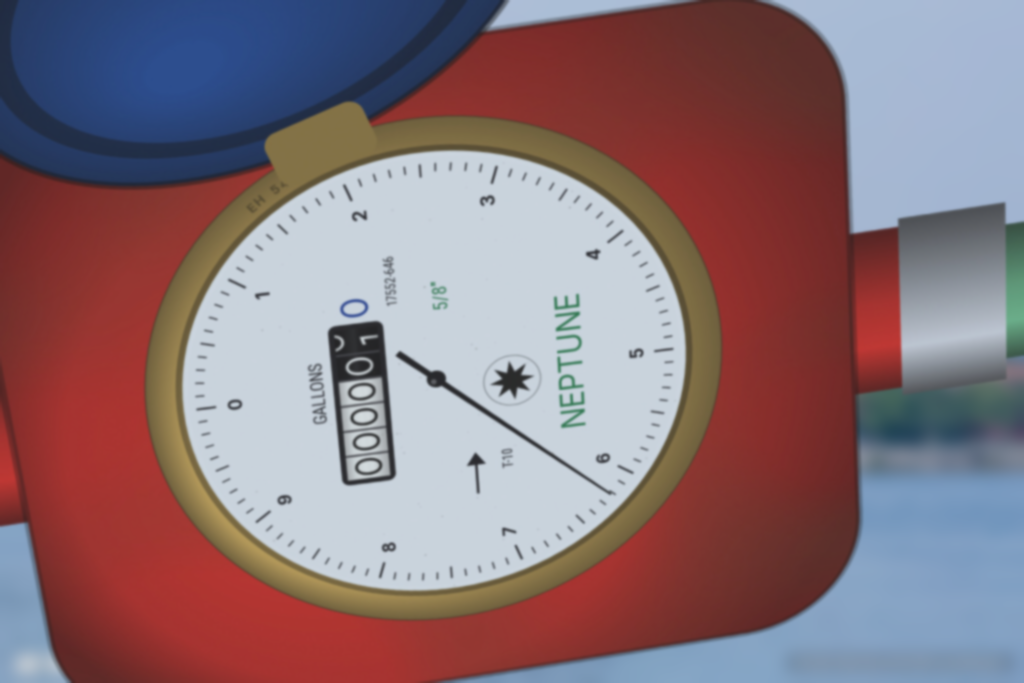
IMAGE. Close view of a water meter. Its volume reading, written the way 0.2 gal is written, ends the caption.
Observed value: 6.2 gal
